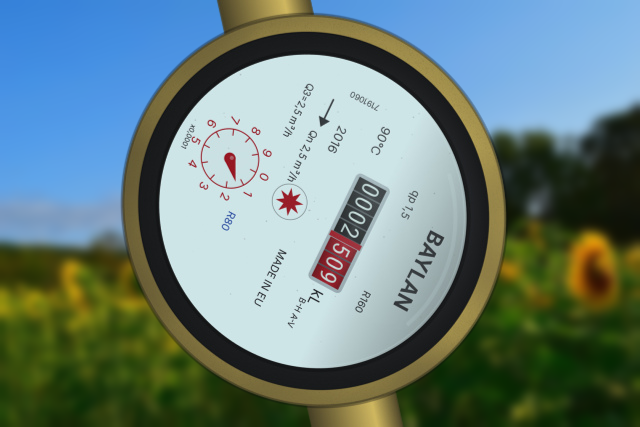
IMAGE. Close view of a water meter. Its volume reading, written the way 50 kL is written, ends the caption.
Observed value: 2.5091 kL
